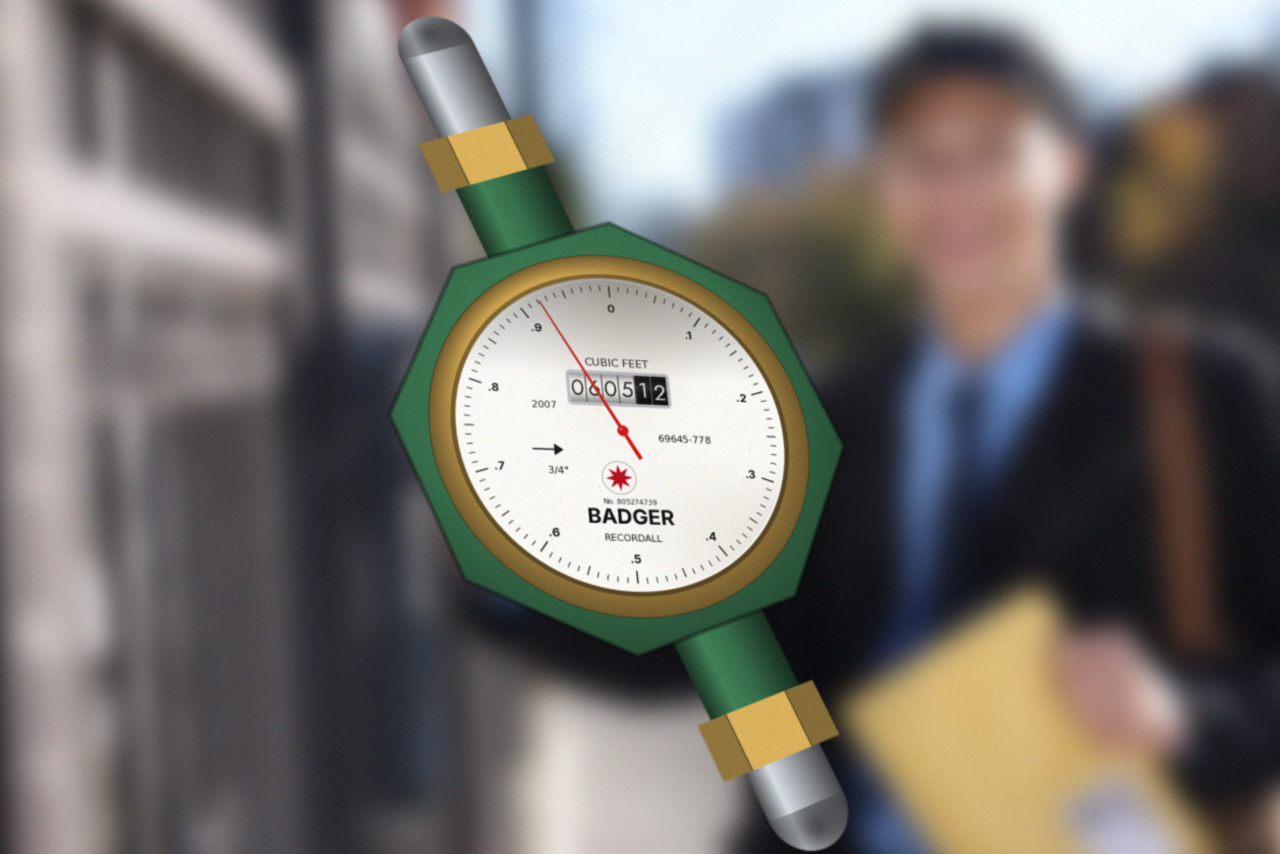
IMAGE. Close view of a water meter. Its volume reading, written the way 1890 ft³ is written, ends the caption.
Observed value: 60511.92 ft³
